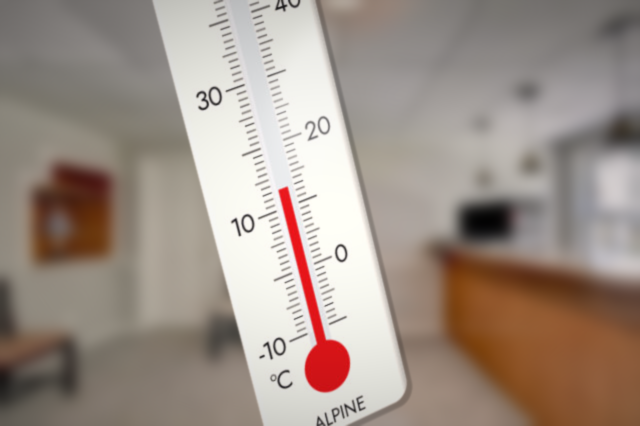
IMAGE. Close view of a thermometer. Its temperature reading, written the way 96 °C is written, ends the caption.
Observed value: 13 °C
